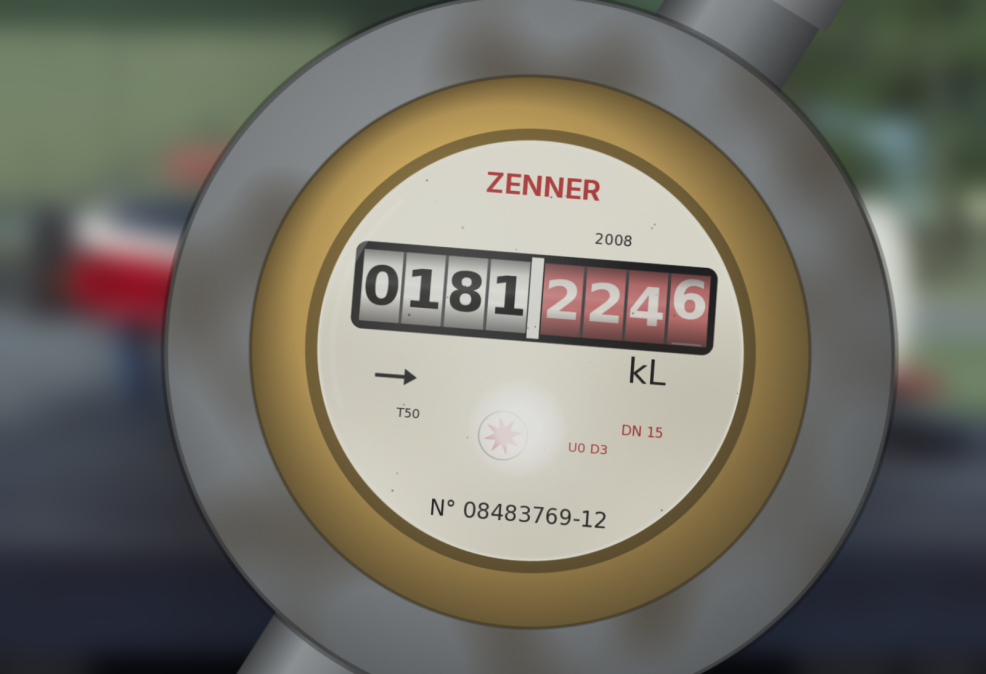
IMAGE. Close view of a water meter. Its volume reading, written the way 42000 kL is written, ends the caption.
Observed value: 181.2246 kL
